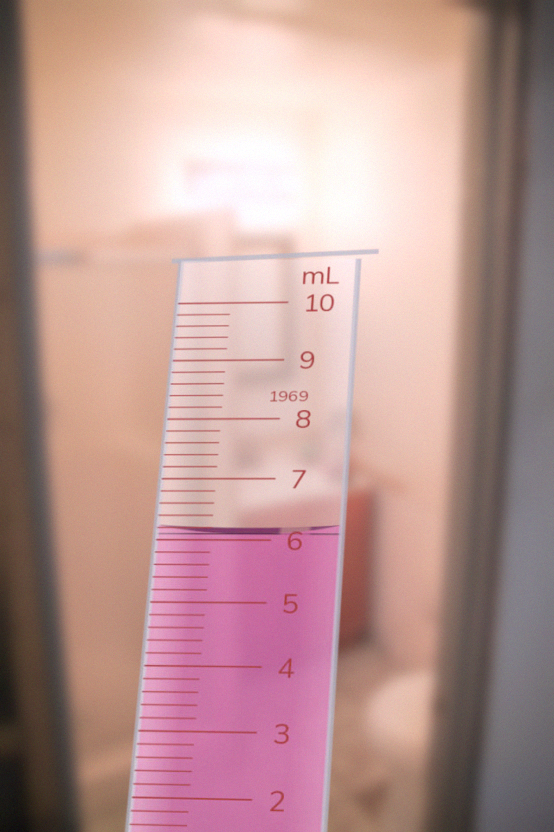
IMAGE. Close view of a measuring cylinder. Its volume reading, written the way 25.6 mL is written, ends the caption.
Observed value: 6.1 mL
